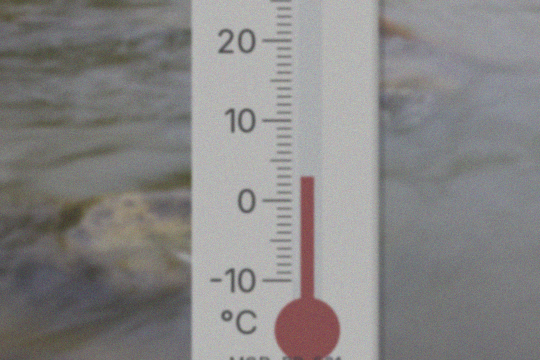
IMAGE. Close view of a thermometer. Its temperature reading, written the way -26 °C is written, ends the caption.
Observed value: 3 °C
